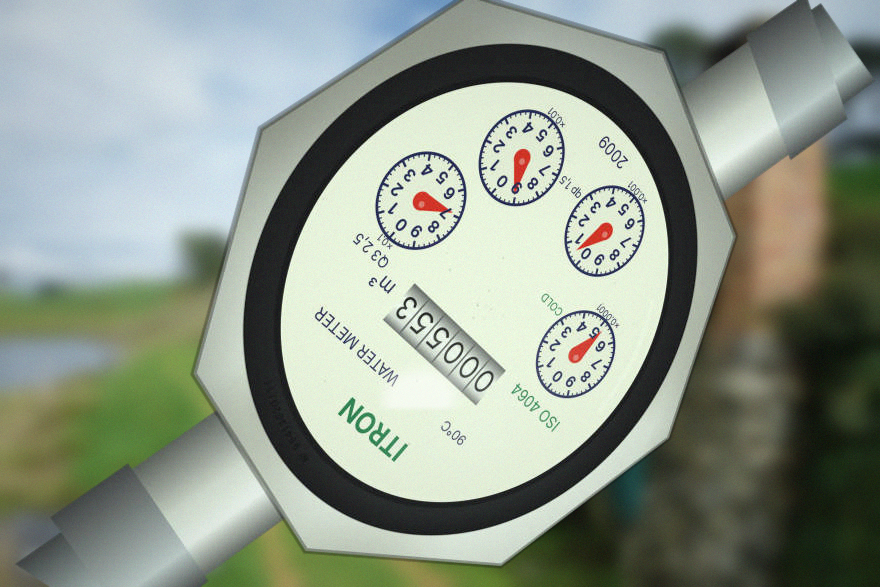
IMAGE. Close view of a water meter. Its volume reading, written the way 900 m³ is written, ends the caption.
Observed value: 553.6905 m³
